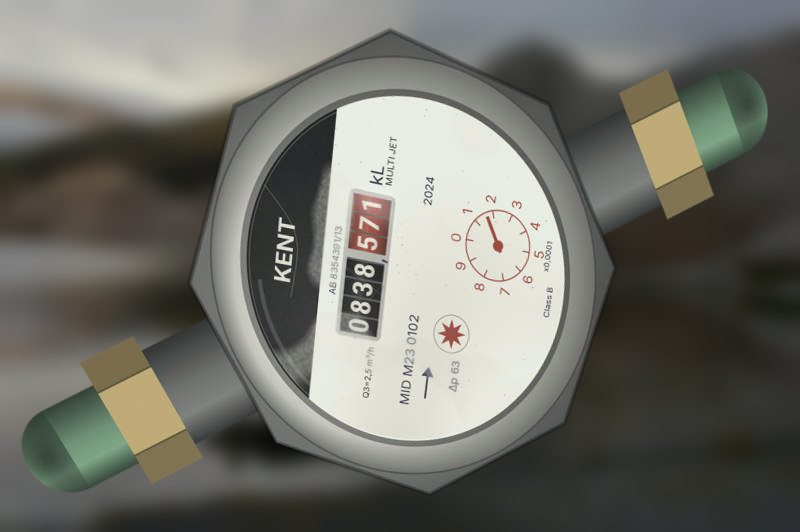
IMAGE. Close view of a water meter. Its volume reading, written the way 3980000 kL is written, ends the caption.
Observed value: 838.5711 kL
